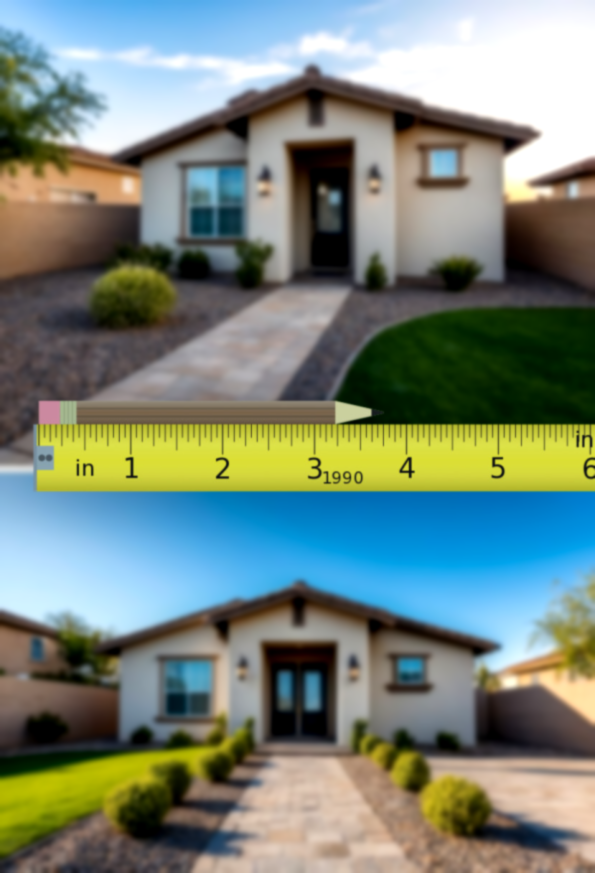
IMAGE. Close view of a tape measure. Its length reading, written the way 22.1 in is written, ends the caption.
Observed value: 3.75 in
